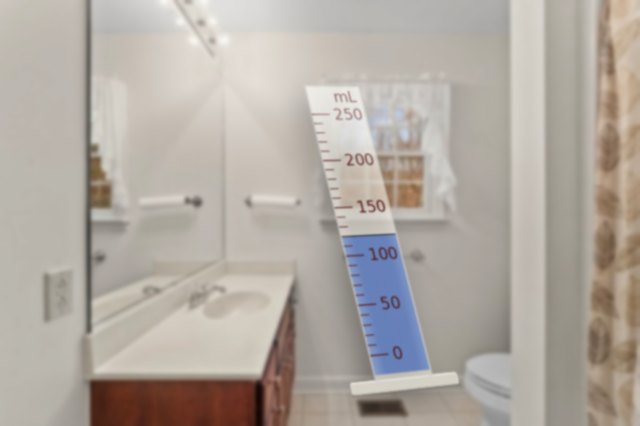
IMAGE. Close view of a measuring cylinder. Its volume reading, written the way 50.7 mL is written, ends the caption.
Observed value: 120 mL
